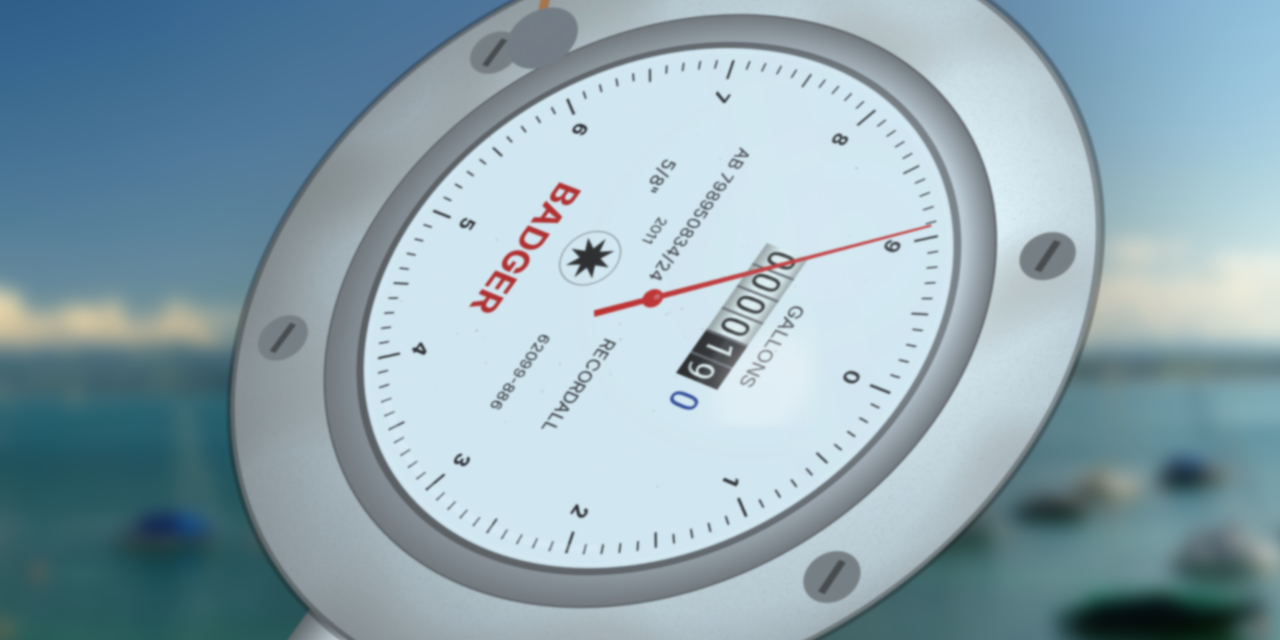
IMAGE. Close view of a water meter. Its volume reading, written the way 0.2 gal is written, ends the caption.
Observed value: 188.9 gal
